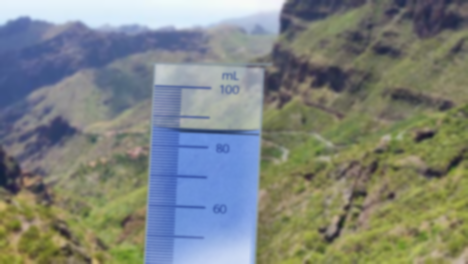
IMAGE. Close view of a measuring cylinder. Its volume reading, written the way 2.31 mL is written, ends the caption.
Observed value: 85 mL
